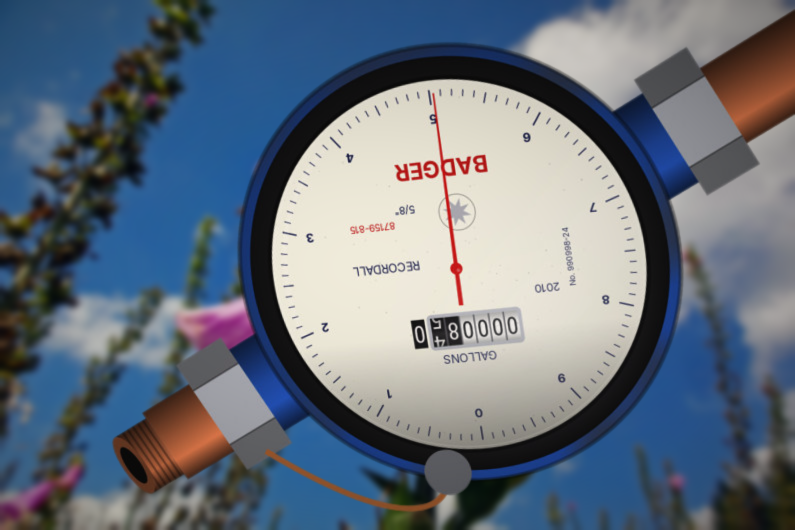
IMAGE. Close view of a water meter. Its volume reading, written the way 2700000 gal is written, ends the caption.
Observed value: 845.0 gal
